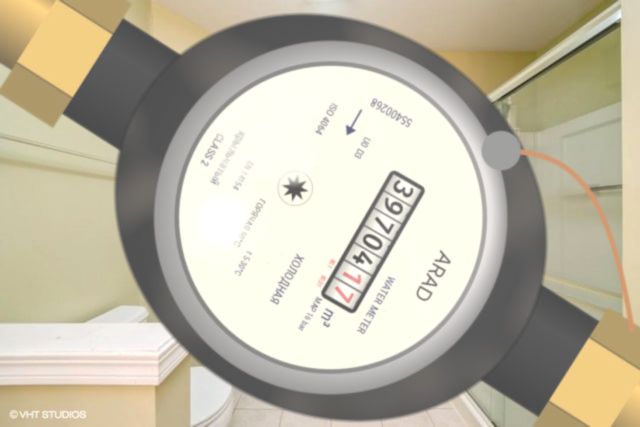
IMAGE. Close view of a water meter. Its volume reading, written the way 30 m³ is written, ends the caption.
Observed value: 39704.17 m³
